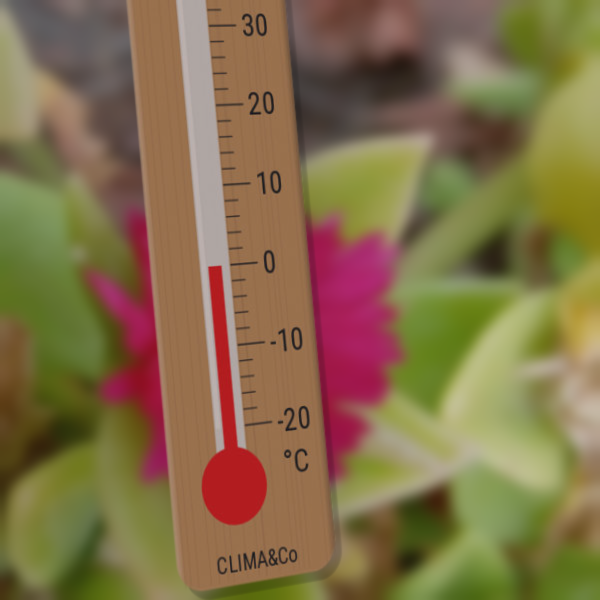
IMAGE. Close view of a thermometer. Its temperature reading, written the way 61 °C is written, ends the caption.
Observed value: 0 °C
